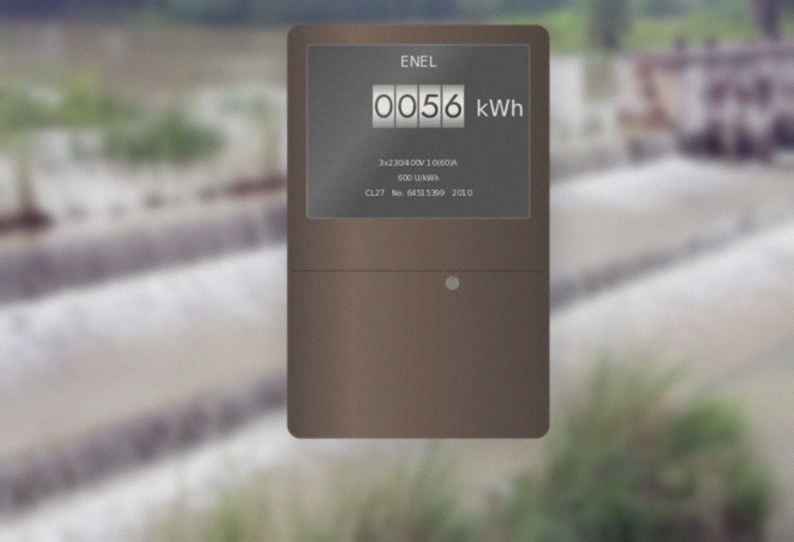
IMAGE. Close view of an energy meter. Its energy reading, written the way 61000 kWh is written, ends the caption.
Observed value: 56 kWh
